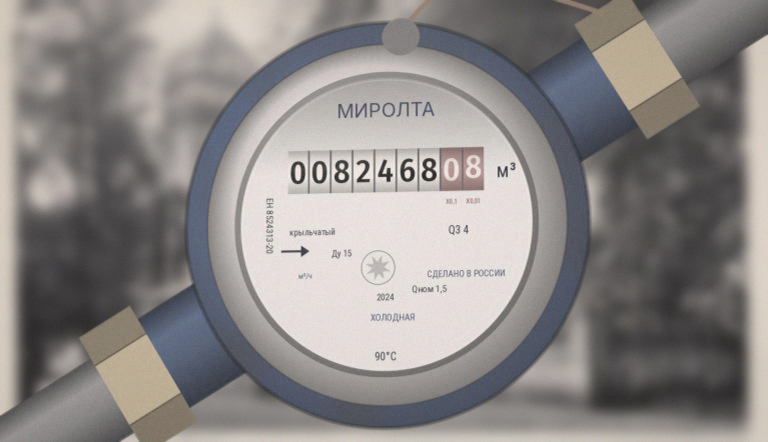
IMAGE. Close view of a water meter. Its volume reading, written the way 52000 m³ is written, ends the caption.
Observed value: 82468.08 m³
